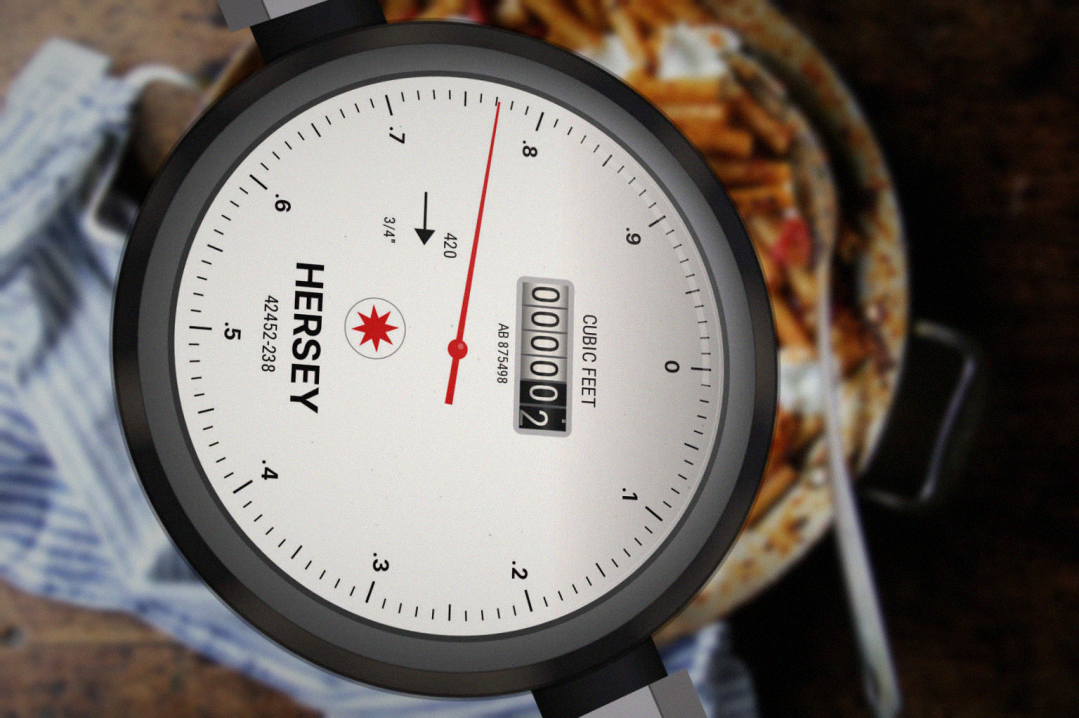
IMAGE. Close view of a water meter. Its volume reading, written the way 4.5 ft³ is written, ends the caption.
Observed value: 1.77 ft³
